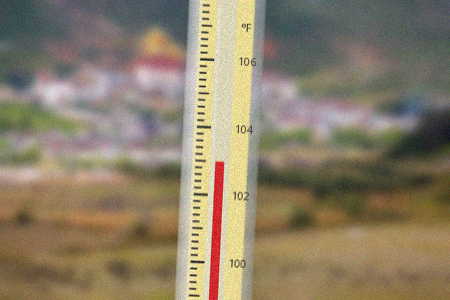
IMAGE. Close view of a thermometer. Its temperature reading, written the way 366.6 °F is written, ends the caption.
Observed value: 103 °F
